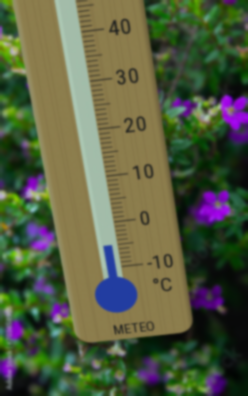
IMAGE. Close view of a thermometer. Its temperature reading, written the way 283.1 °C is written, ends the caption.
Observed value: -5 °C
